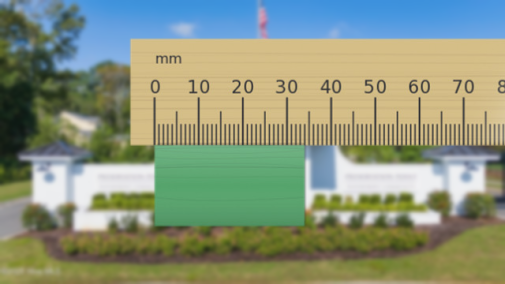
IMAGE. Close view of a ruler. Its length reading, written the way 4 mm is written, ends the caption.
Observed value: 34 mm
